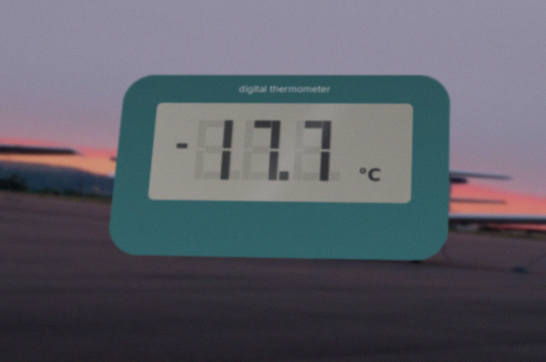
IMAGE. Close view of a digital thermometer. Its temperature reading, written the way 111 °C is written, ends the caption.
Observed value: -17.7 °C
